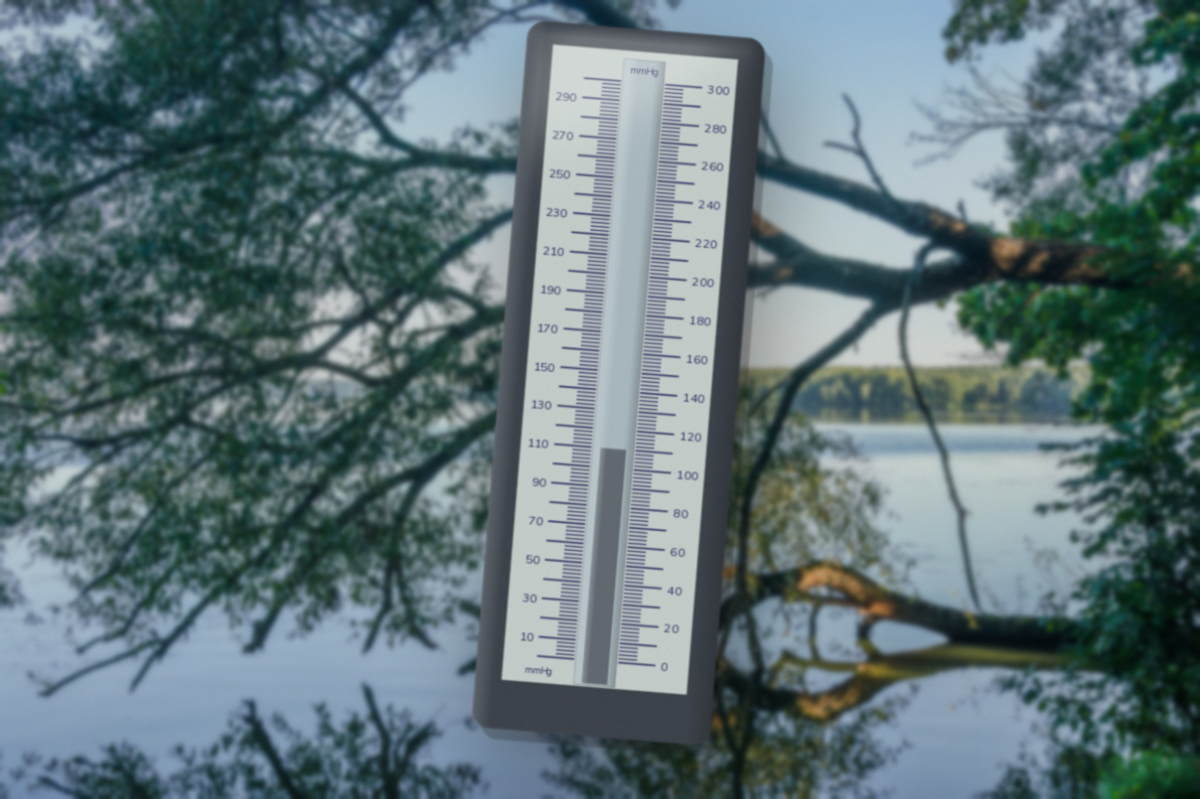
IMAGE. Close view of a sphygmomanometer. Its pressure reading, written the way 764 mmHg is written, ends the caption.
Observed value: 110 mmHg
